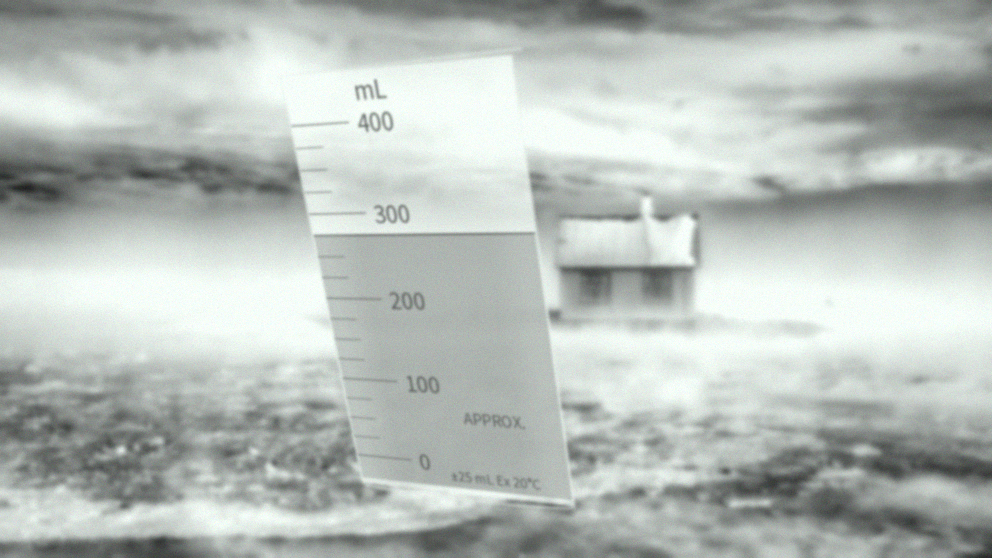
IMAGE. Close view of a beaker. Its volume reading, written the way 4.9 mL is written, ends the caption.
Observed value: 275 mL
